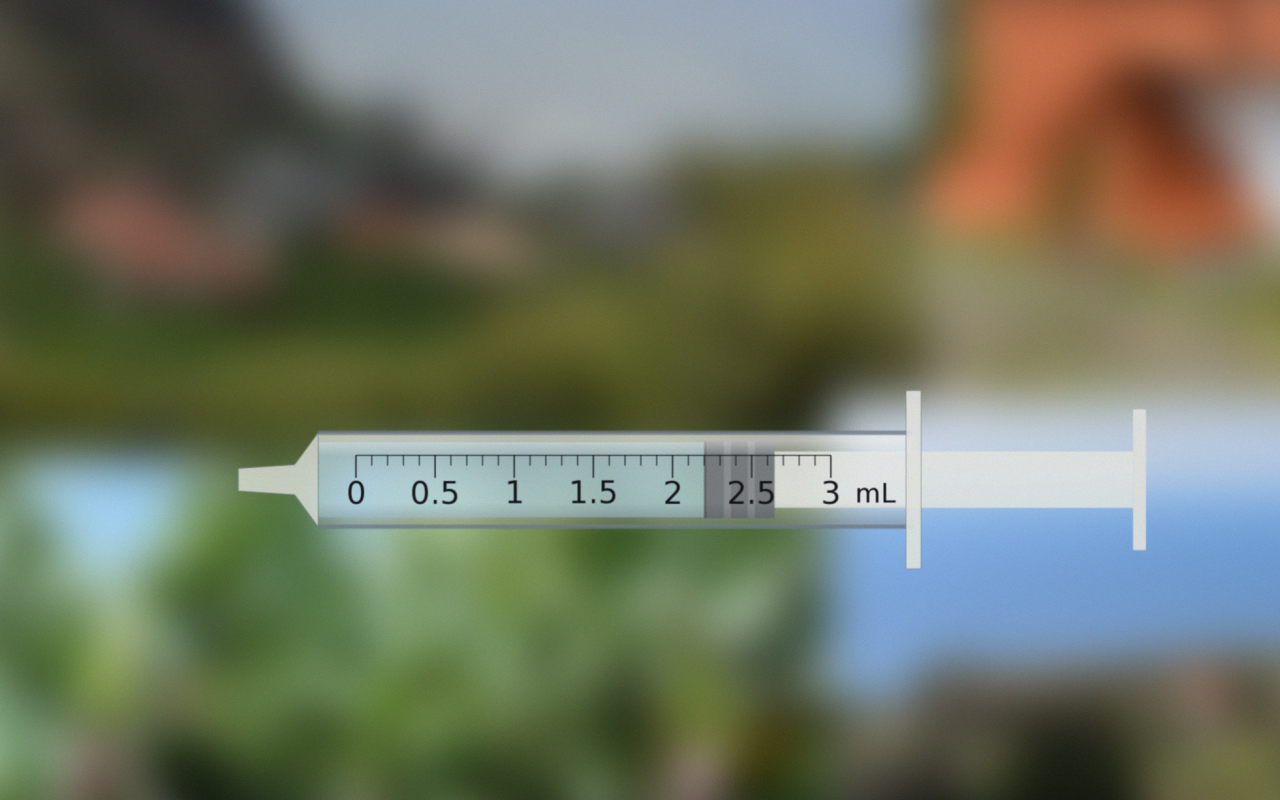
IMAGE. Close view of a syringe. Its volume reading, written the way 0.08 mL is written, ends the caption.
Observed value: 2.2 mL
